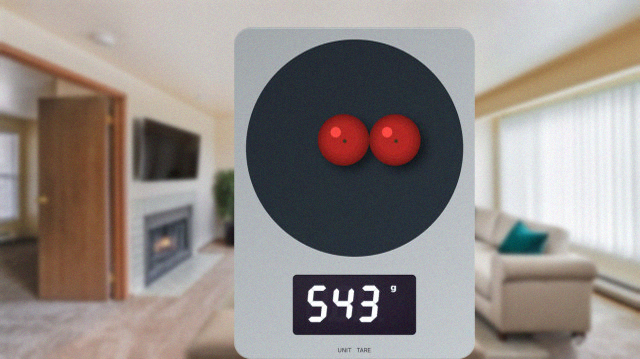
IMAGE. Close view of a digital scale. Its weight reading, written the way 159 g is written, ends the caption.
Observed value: 543 g
